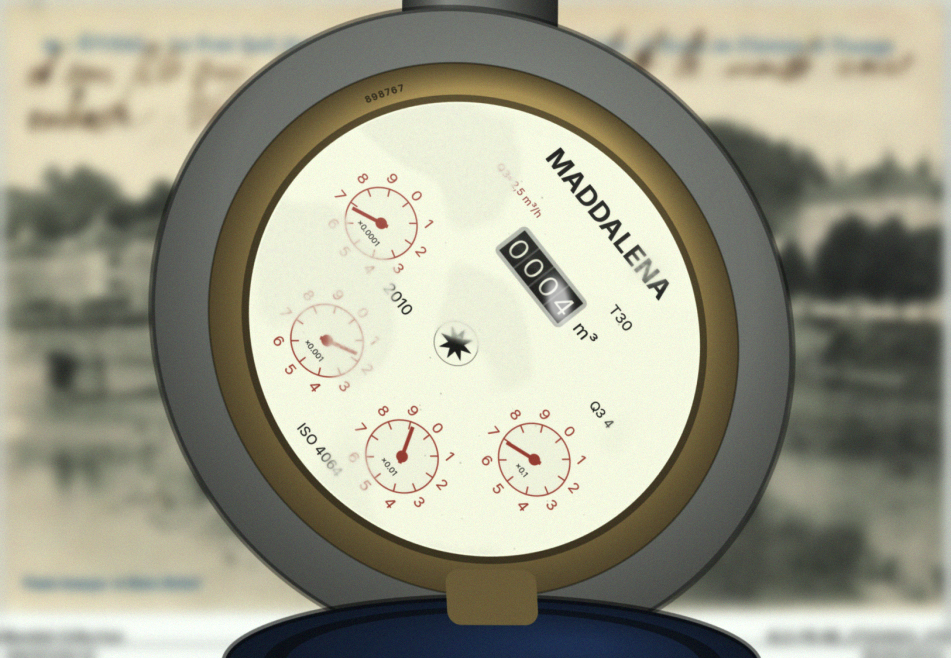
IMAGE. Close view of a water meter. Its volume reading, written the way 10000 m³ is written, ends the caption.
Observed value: 4.6916 m³
